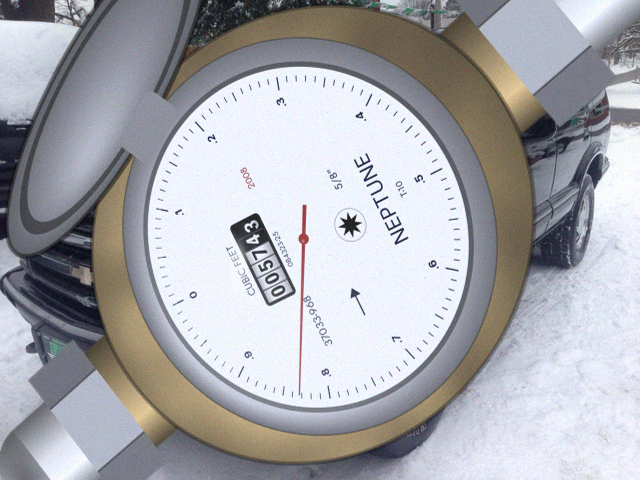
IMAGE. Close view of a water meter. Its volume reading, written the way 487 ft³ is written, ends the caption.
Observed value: 5742.83 ft³
